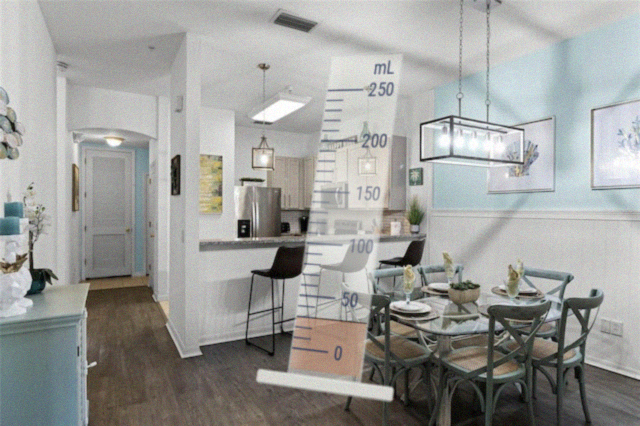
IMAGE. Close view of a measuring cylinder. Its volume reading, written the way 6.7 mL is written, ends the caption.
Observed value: 30 mL
